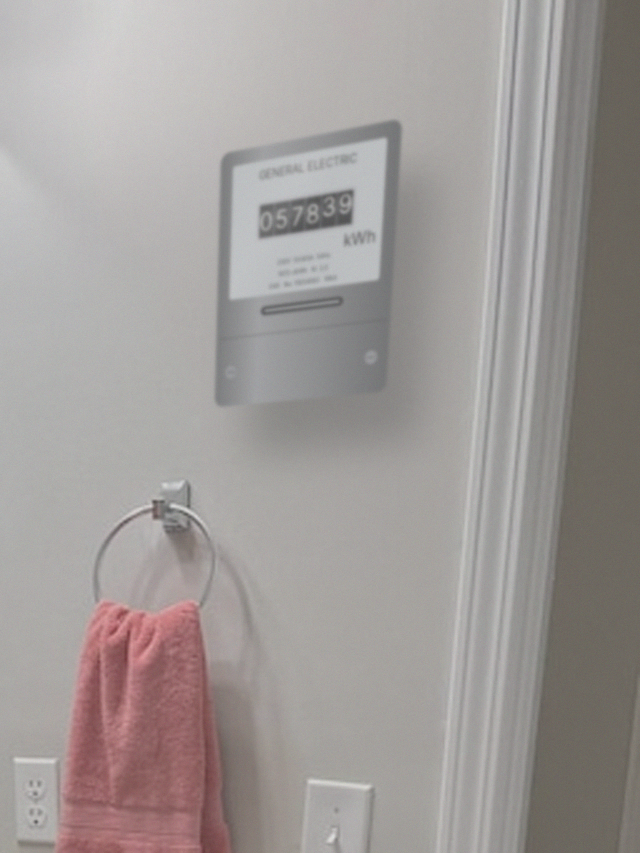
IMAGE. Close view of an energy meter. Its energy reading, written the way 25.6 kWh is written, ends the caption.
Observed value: 57839 kWh
